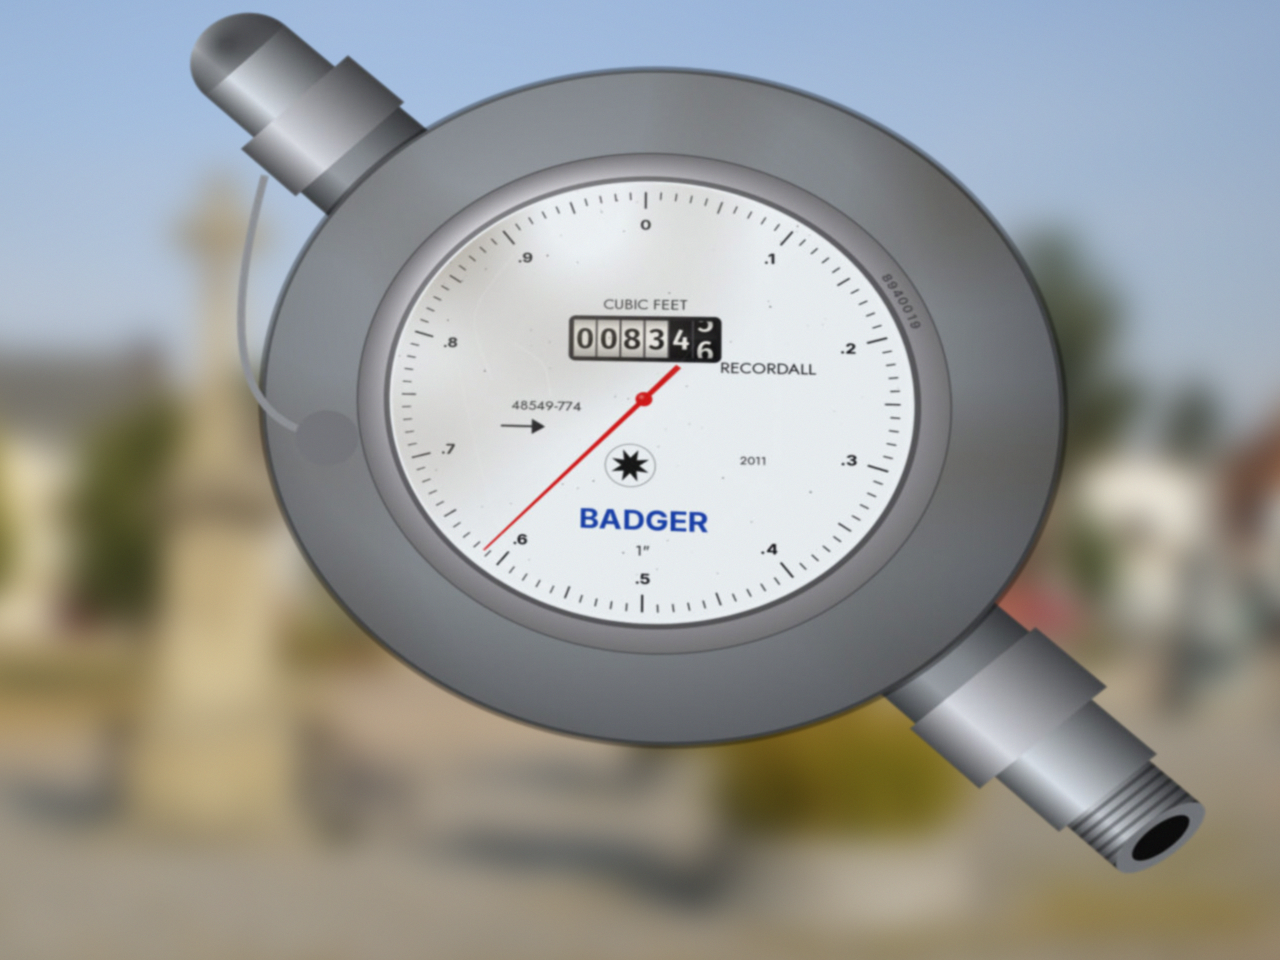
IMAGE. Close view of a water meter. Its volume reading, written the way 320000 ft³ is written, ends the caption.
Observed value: 8345.61 ft³
